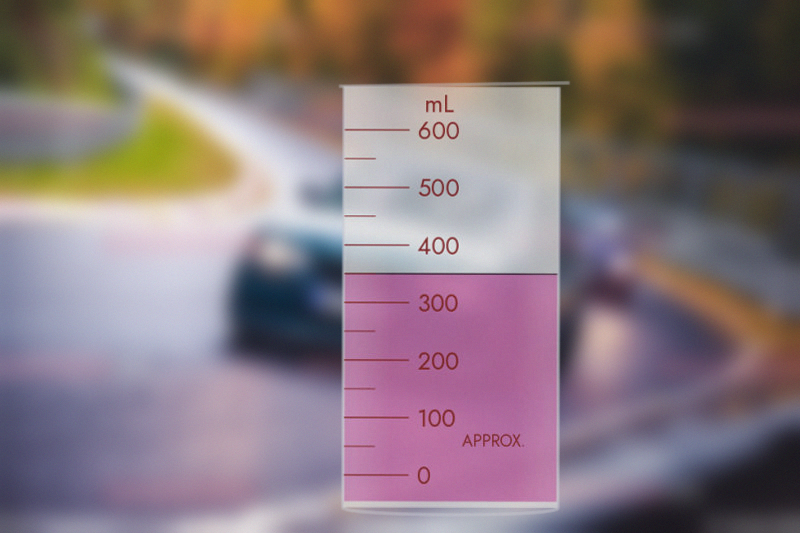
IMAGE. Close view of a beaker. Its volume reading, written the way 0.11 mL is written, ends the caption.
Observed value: 350 mL
